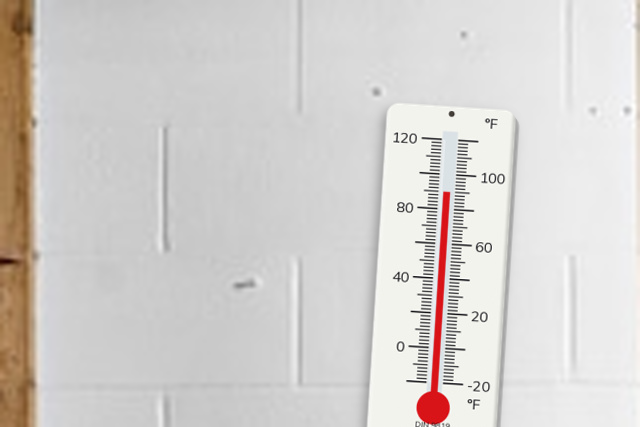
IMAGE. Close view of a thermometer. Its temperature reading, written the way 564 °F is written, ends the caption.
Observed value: 90 °F
